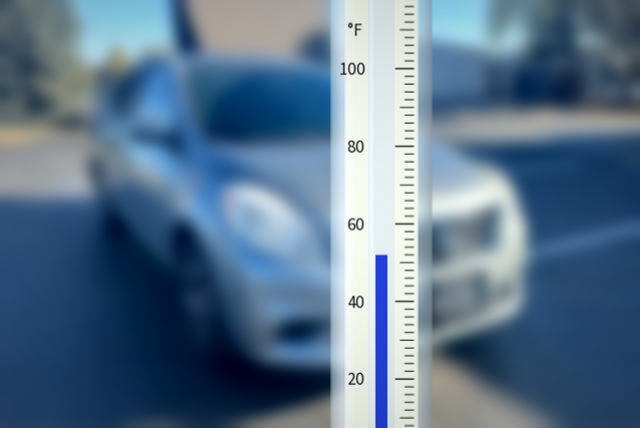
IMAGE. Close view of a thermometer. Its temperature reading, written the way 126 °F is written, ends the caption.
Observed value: 52 °F
